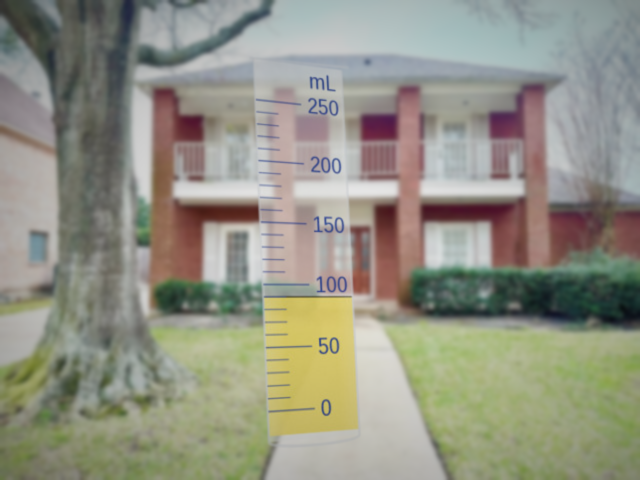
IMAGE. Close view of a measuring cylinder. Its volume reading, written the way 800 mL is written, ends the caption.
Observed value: 90 mL
